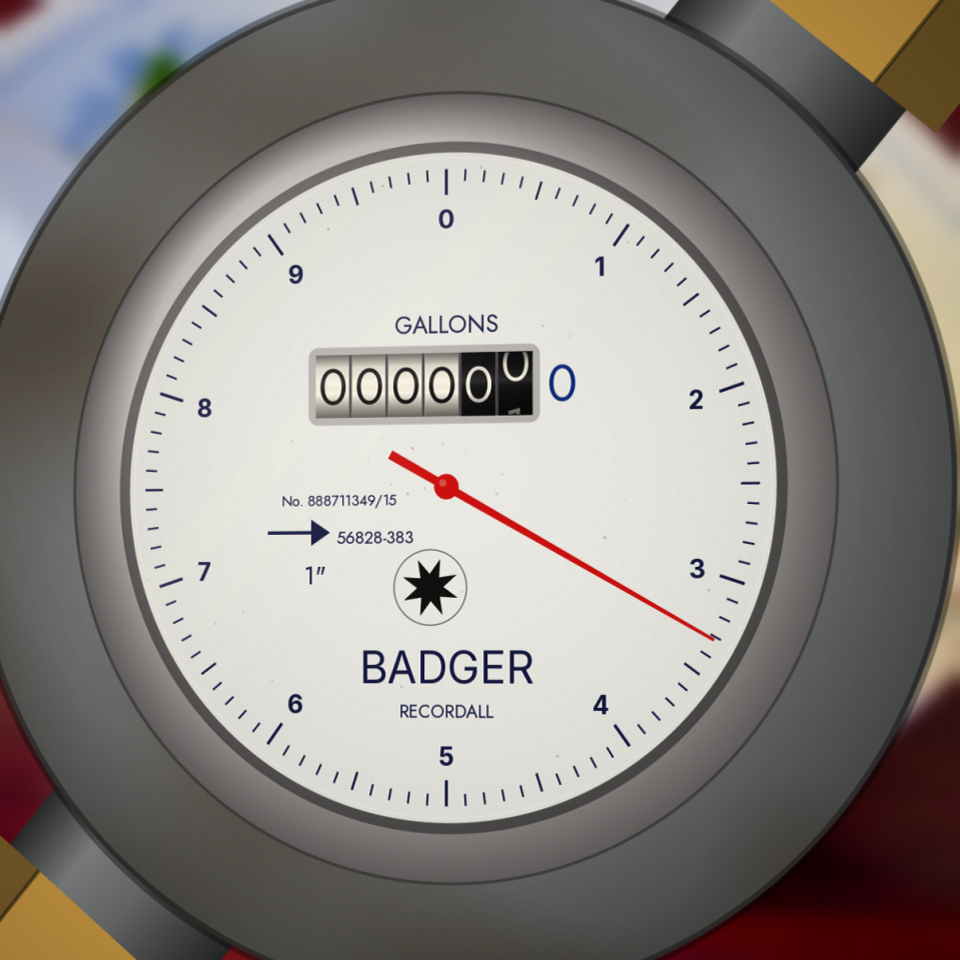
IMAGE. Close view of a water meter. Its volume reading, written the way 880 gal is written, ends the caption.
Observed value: 3.3 gal
